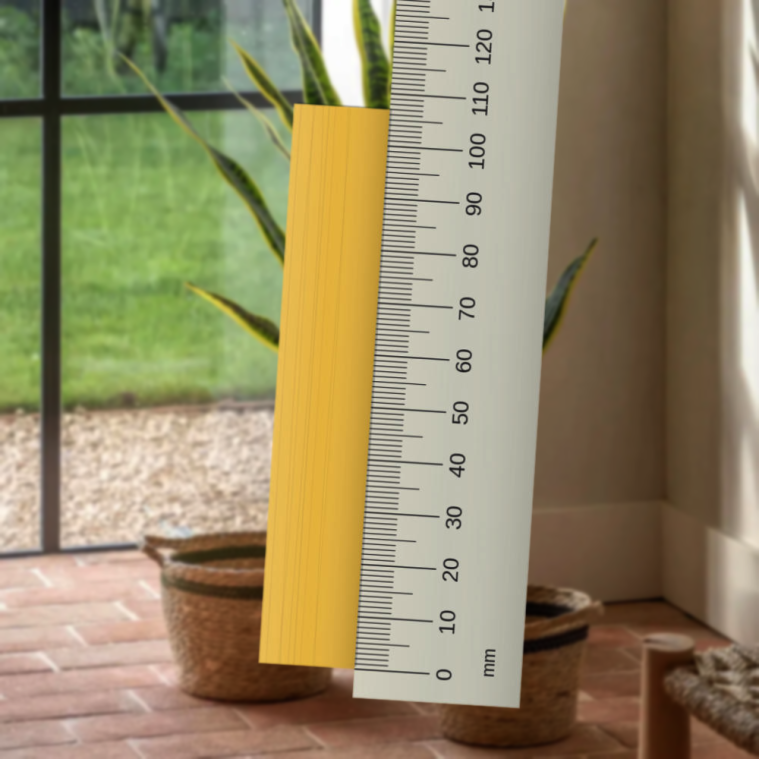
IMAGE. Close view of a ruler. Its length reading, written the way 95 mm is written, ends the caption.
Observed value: 107 mm
